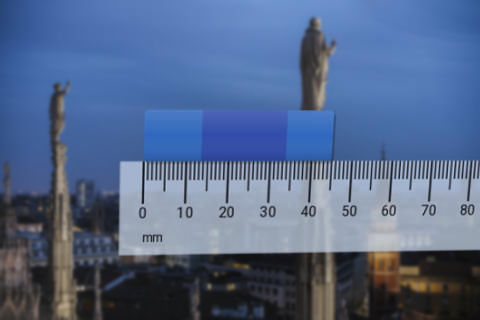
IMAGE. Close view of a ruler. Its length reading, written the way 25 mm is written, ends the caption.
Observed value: 45 mm
